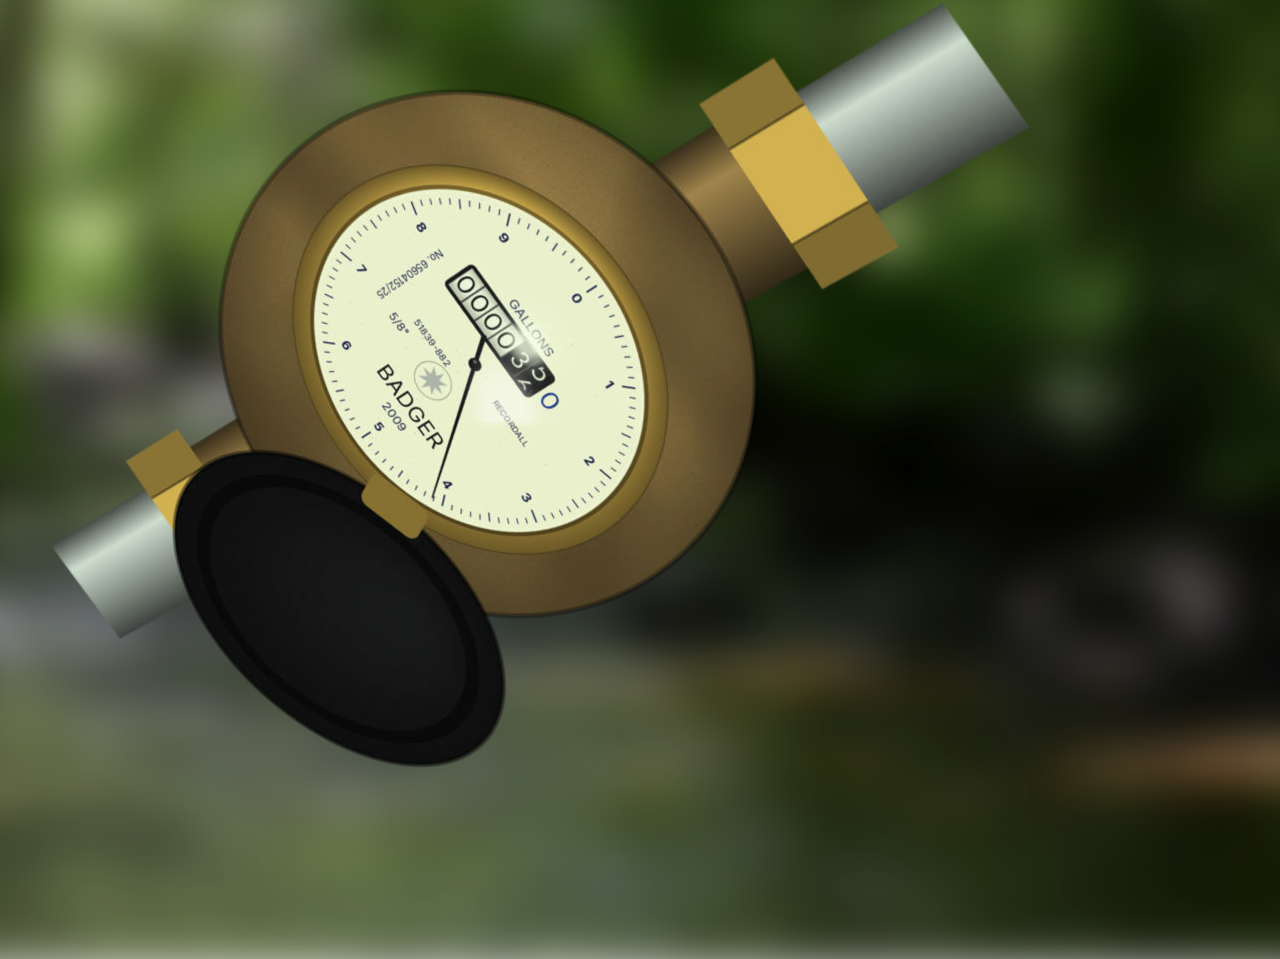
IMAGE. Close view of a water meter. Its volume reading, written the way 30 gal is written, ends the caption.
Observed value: 354.1 gal
